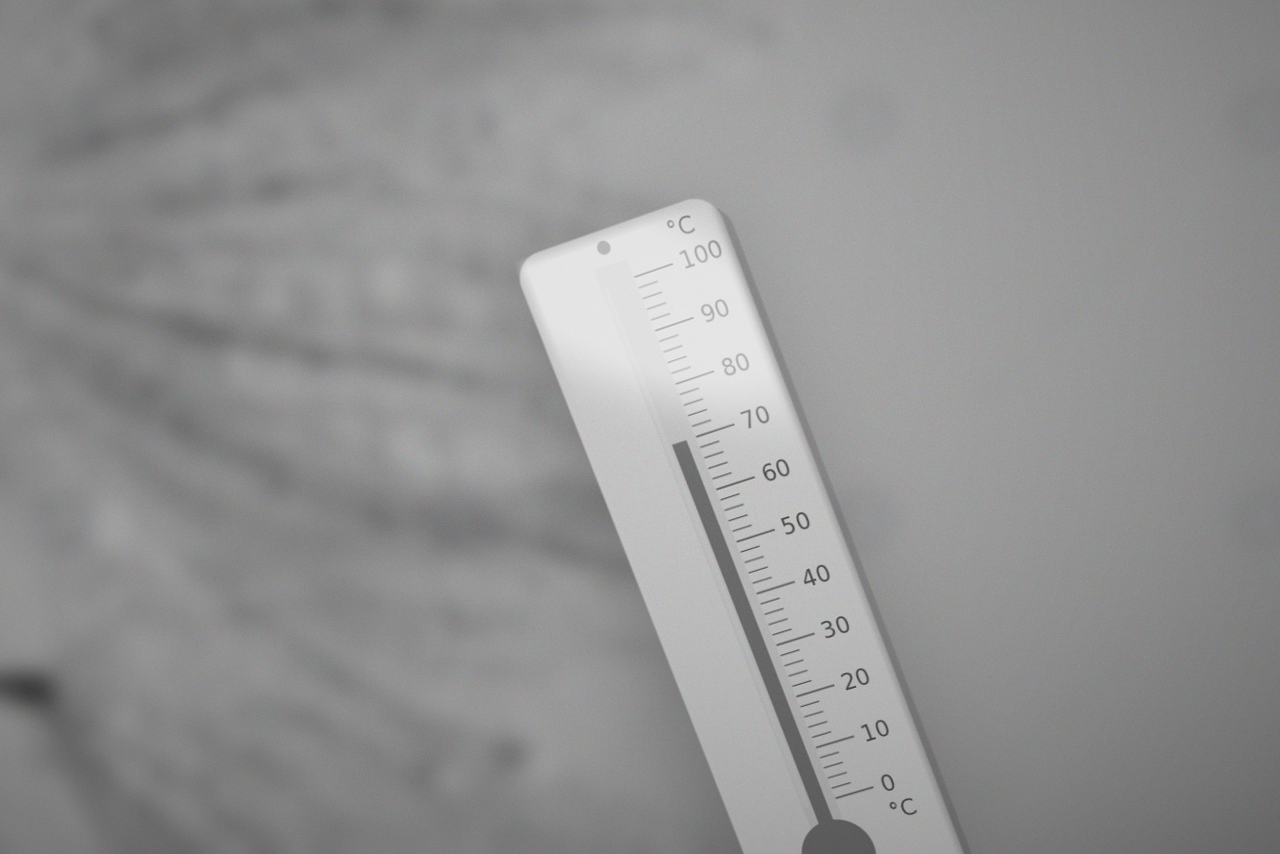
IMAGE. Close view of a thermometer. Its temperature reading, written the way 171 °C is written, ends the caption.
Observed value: 70 °C
